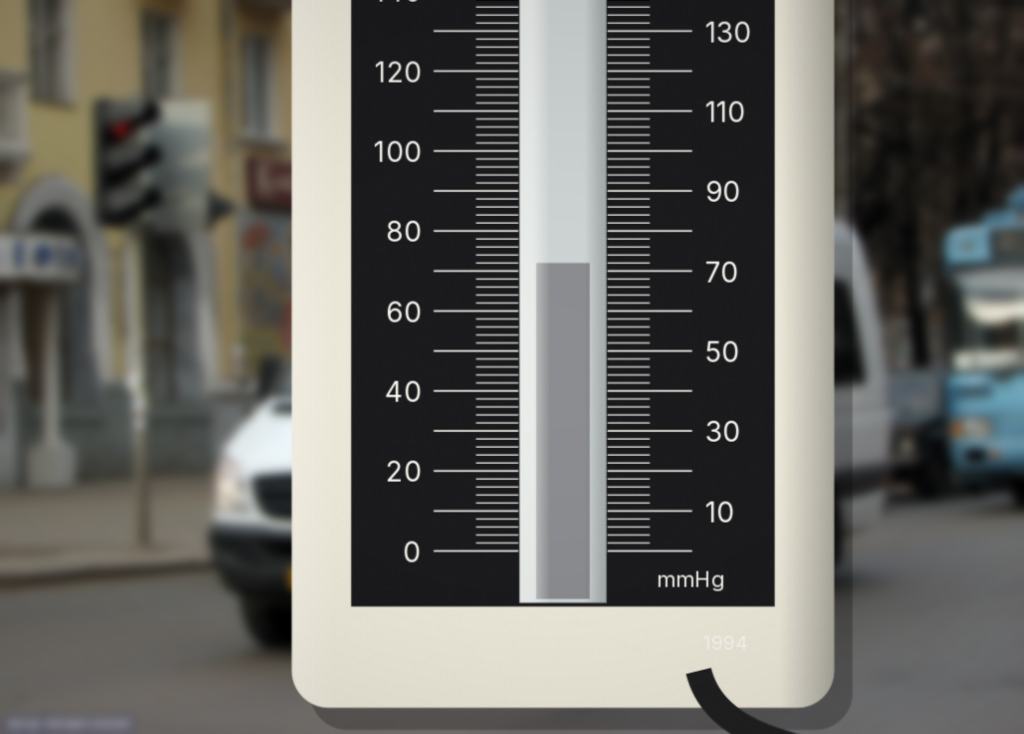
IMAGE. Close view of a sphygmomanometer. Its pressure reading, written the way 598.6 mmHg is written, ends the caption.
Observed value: 72 mmHg
